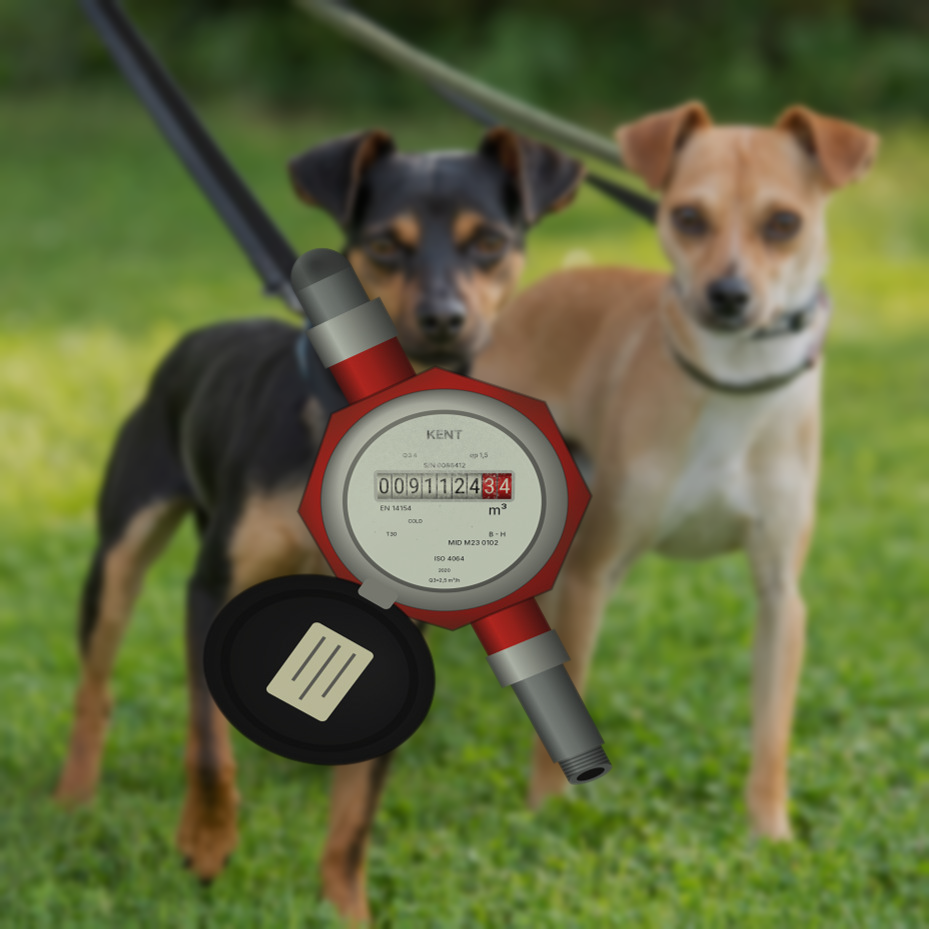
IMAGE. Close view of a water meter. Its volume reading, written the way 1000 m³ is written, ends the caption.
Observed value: 91124.34 m³
